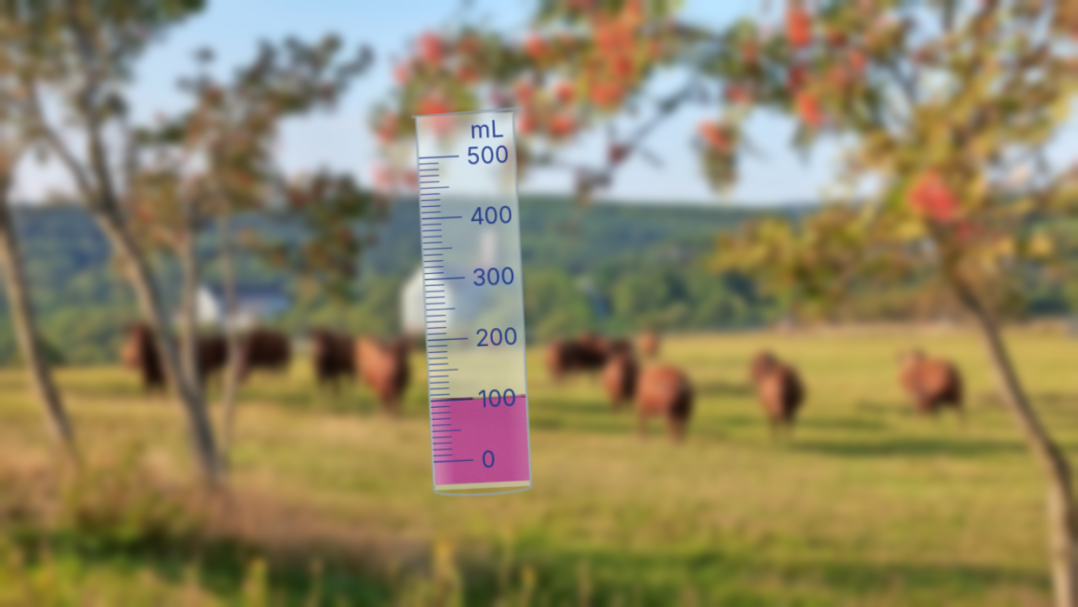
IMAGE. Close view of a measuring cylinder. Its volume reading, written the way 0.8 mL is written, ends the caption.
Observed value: 100 mL
